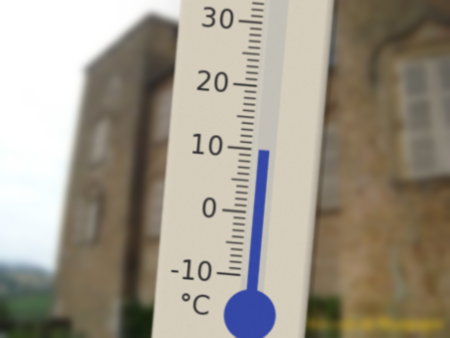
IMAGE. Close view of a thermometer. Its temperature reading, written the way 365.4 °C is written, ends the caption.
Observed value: 10 °C
